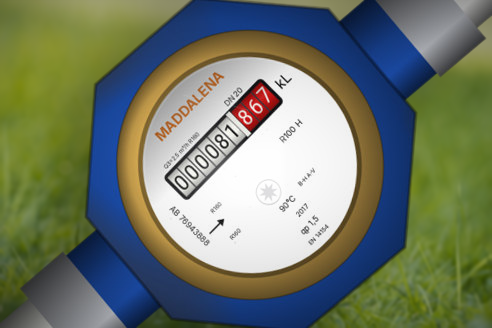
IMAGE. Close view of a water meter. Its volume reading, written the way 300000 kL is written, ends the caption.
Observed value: 81.867 kL
